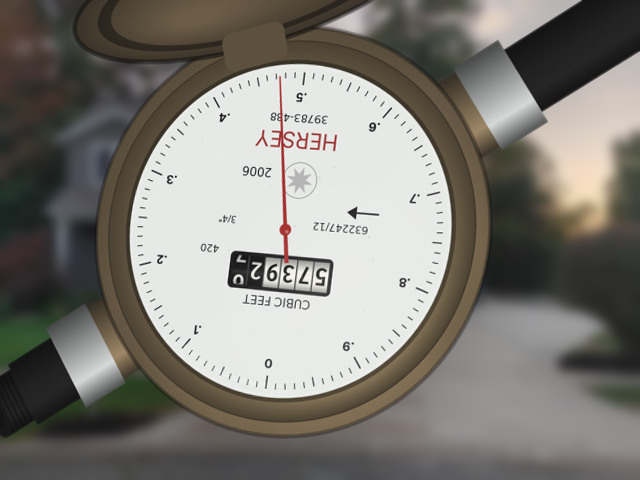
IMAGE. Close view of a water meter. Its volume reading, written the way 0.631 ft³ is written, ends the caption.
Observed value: 573926.47 ft³
